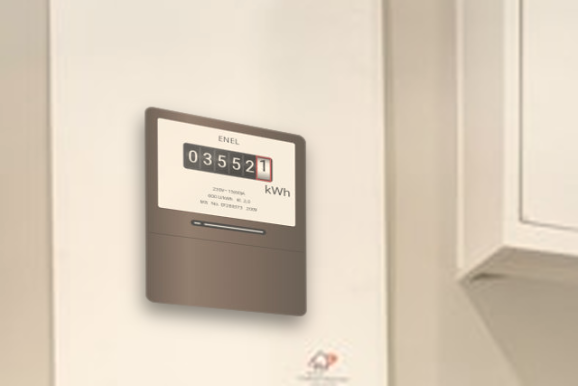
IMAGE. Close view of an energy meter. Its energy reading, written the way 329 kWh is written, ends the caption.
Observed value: 3552.1 kWh
